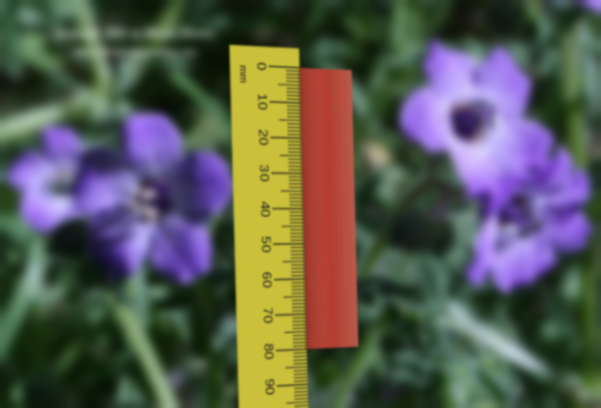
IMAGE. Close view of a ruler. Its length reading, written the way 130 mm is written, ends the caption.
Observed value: 80 mm
